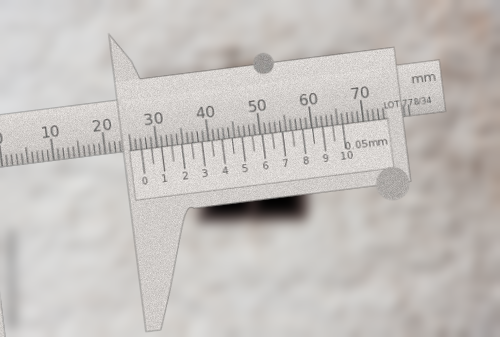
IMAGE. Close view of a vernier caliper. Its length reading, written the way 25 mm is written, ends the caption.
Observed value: 27.0 mm
